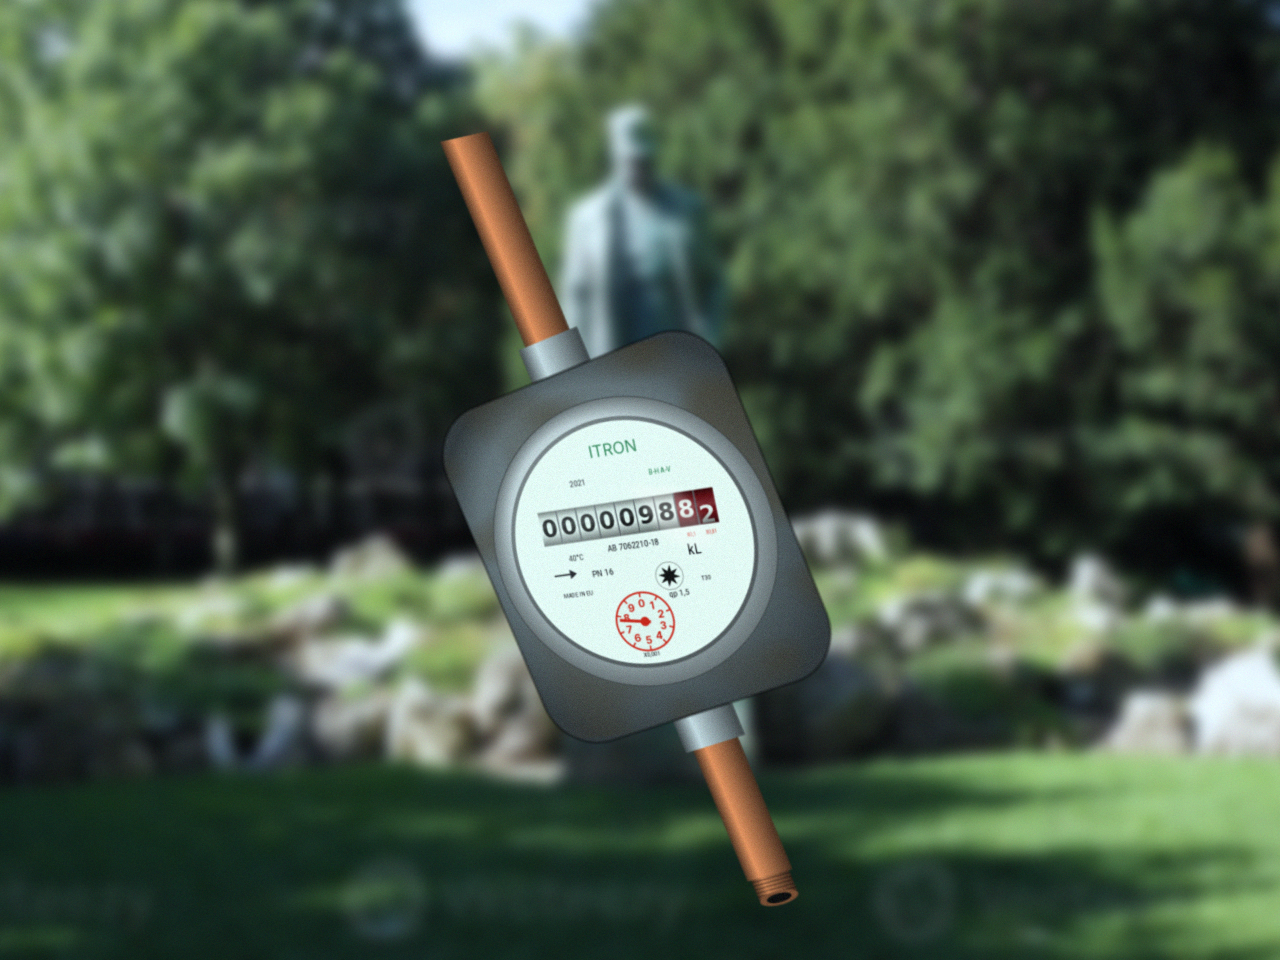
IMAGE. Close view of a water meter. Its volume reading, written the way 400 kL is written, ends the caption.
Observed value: 98.817 kL
